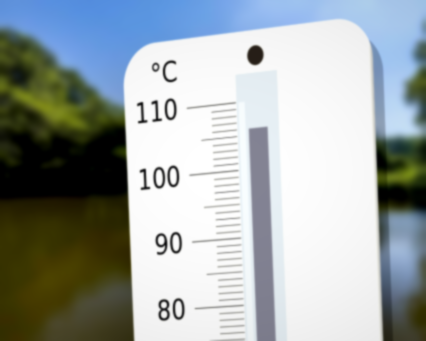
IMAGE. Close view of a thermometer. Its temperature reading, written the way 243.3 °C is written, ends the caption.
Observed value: 106 °C
